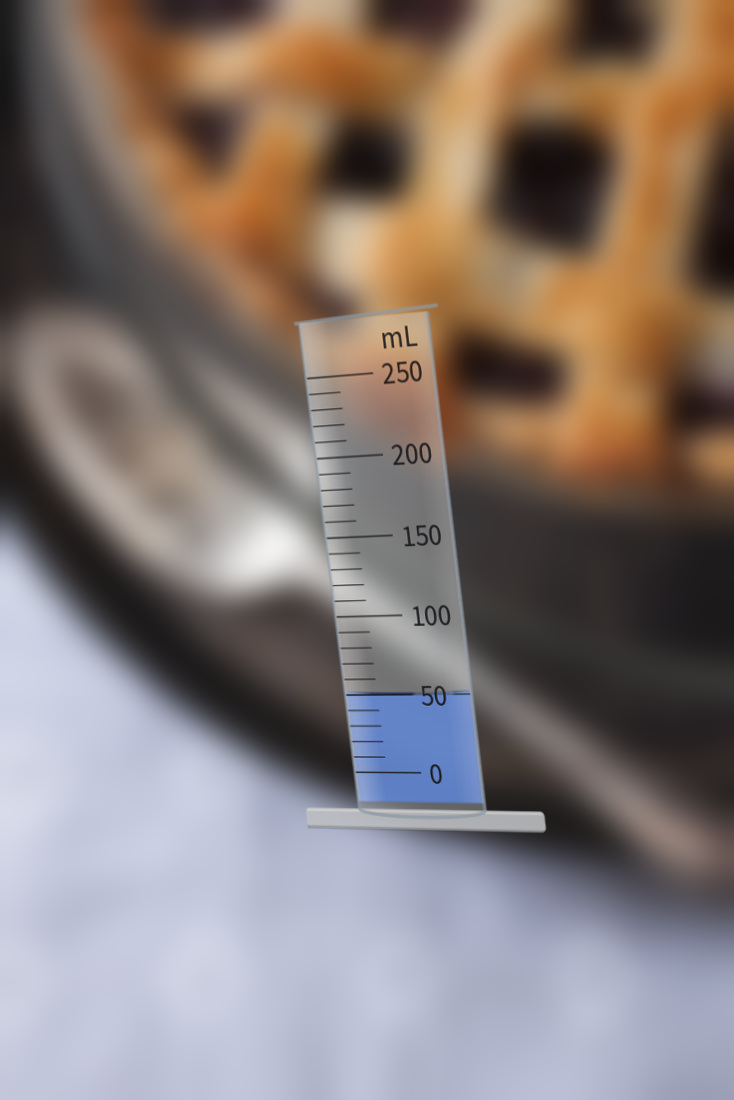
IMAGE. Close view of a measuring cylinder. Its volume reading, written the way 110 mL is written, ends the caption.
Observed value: 50 mL
